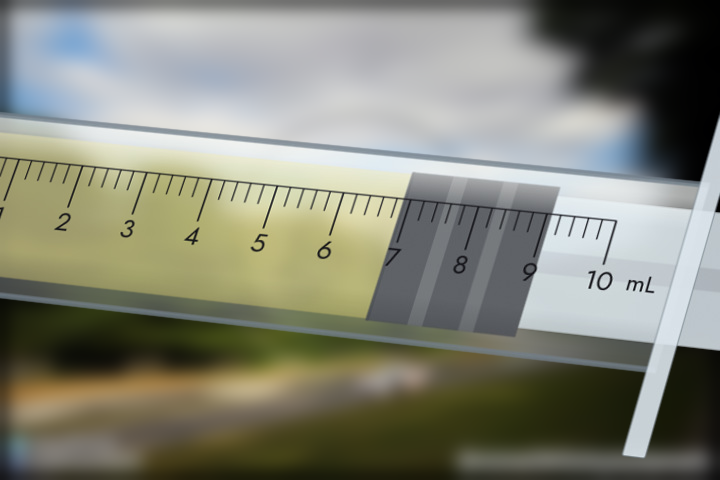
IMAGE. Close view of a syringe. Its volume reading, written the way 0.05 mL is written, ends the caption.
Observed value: 6.9 mL
